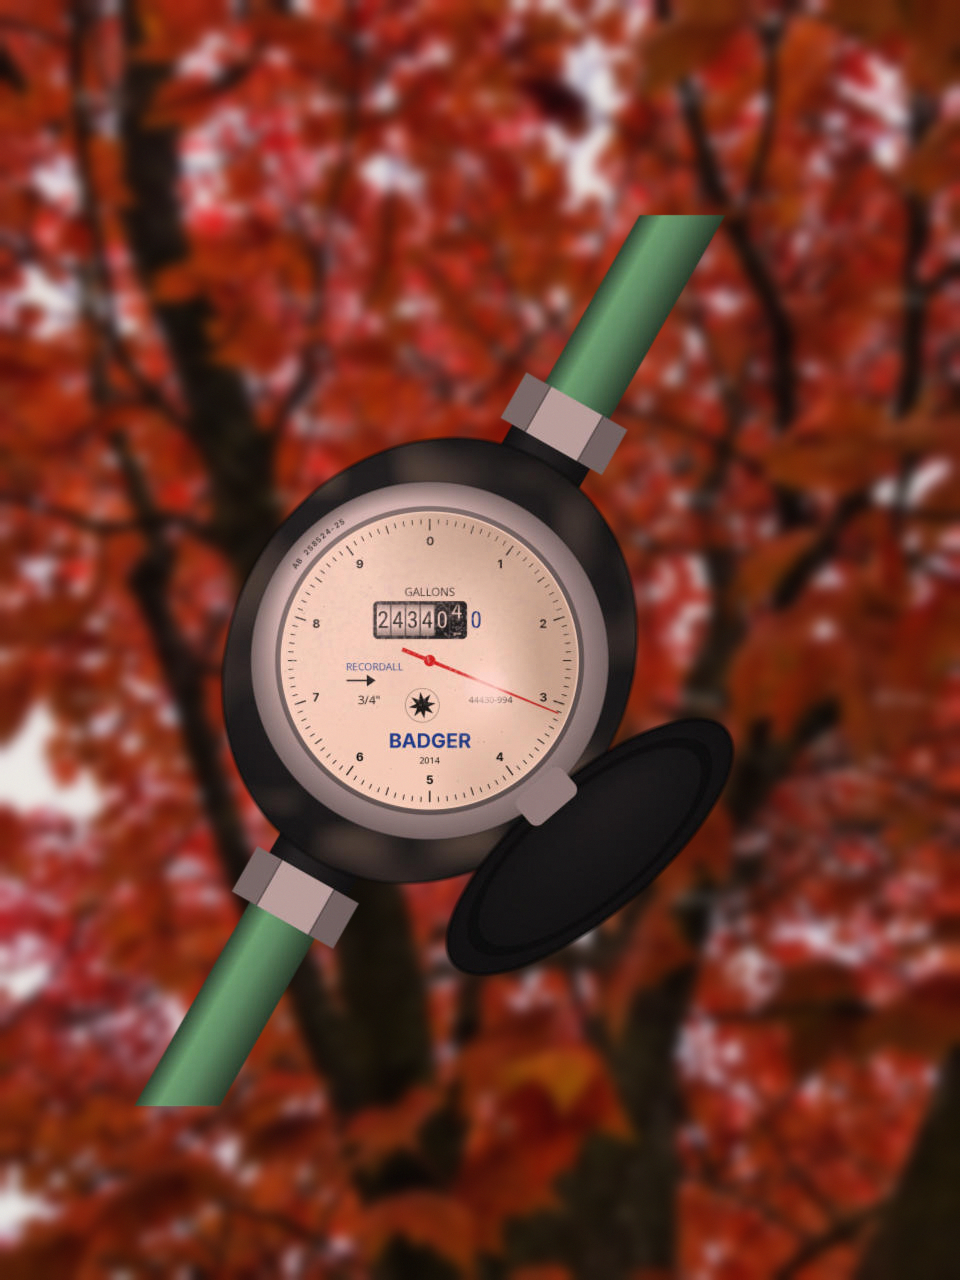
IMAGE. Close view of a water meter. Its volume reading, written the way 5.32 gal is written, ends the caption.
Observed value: 2434043.1 gal
